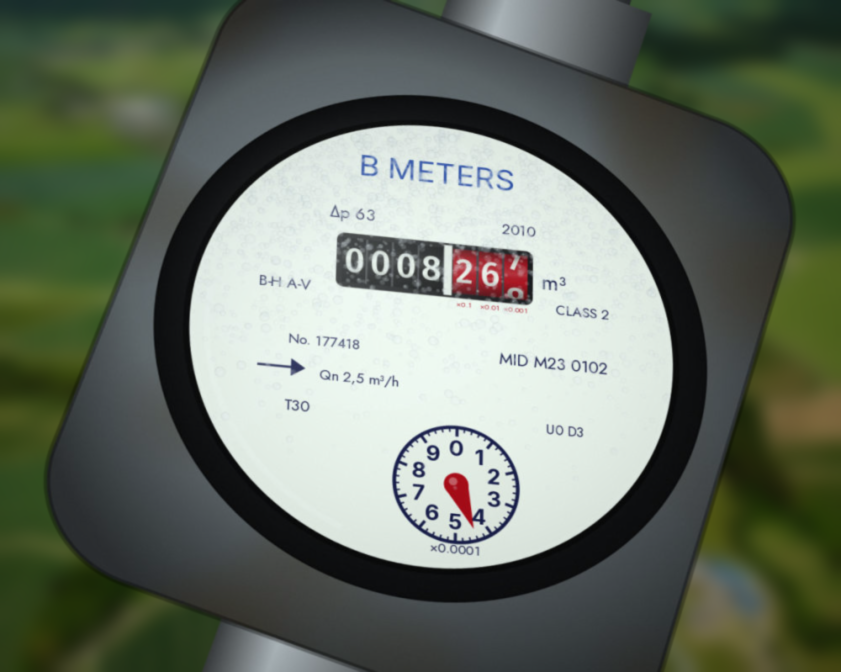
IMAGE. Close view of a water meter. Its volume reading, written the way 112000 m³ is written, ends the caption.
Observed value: 8.2674 m³
